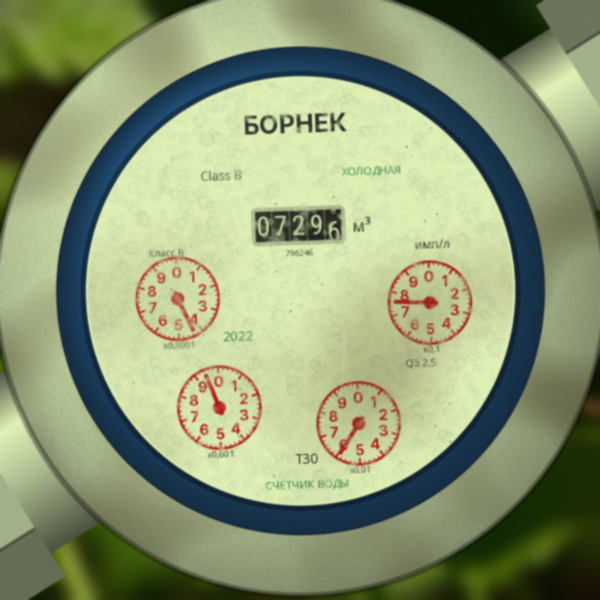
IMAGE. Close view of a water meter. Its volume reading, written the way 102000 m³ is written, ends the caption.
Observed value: 7295.7594 m³
